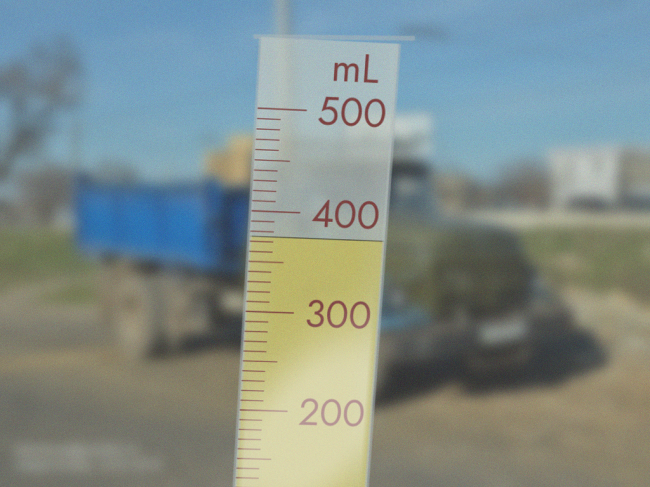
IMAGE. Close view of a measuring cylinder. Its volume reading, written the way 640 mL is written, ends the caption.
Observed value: 375 mL
